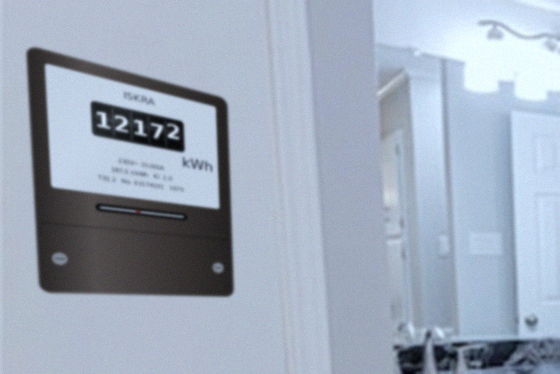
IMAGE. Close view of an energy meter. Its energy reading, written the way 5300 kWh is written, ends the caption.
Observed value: 12172 kWh
